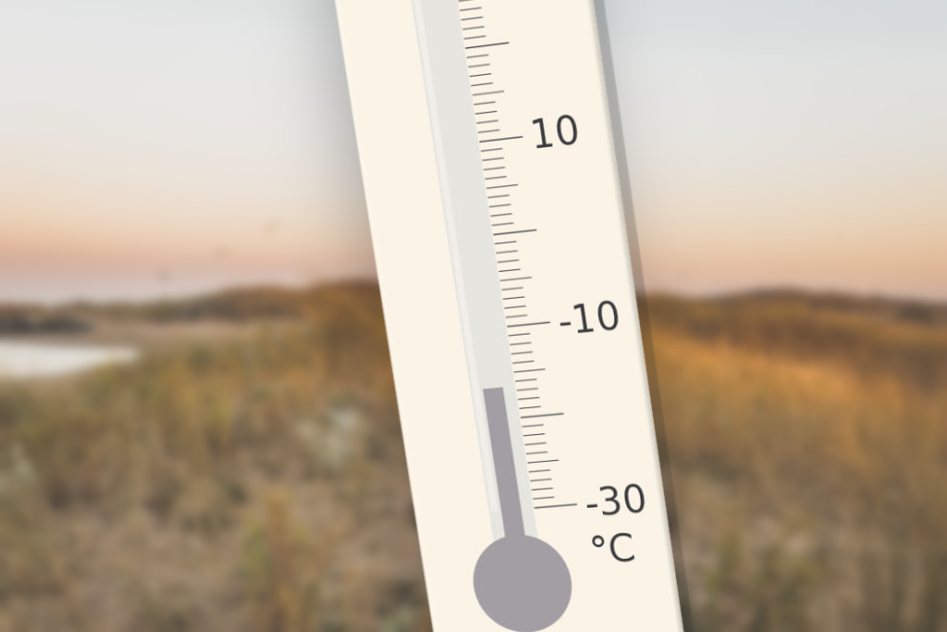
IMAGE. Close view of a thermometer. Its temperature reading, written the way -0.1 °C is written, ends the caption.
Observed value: -16.5 °C
